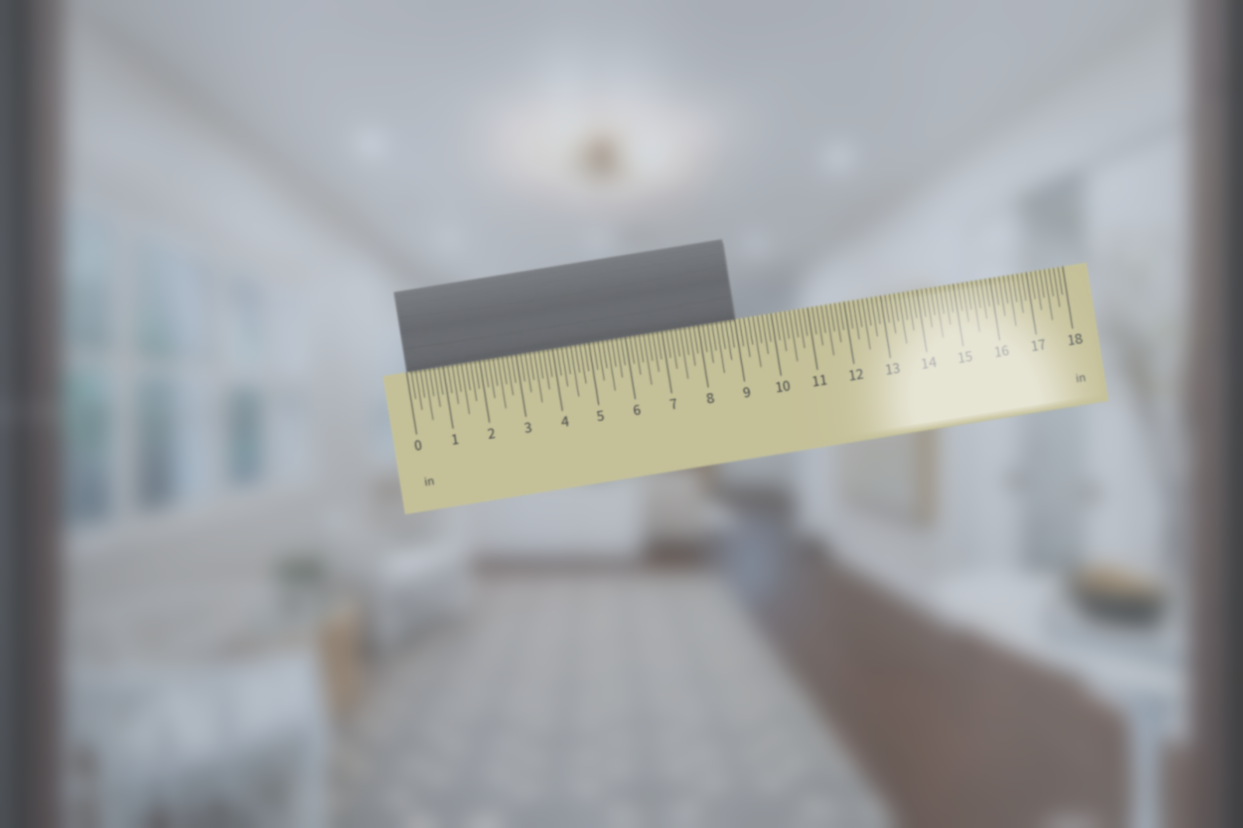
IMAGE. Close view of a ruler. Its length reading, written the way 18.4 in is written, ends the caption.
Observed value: 9 in
